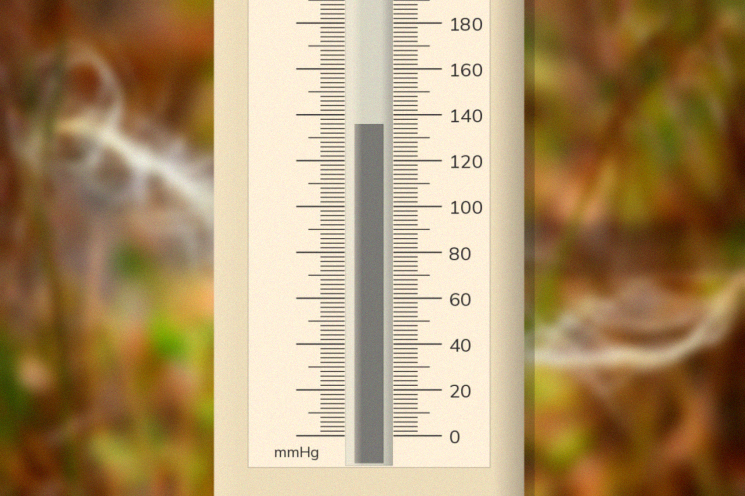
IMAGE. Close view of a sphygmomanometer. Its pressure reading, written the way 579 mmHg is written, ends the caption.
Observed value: 136 mmHg
